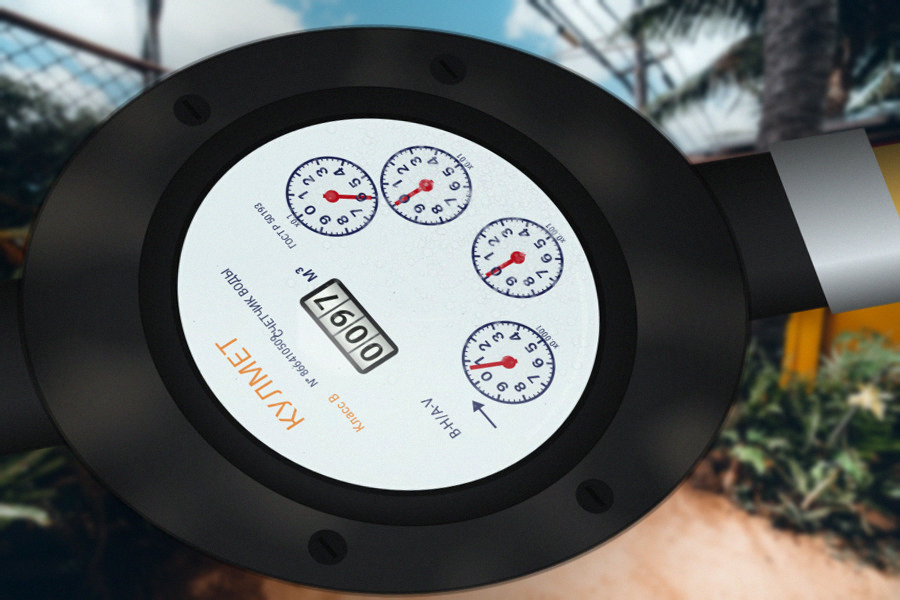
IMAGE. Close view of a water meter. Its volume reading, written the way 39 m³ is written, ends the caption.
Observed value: 97.6000 m³
